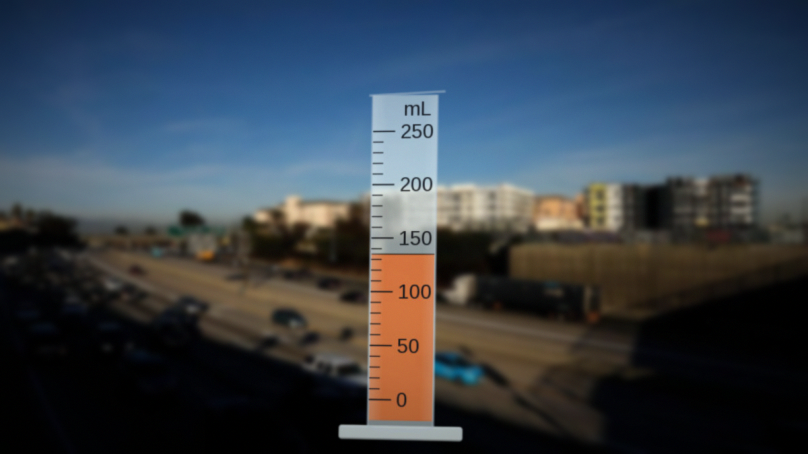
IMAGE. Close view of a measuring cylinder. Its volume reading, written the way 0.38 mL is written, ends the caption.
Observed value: 135 mL
